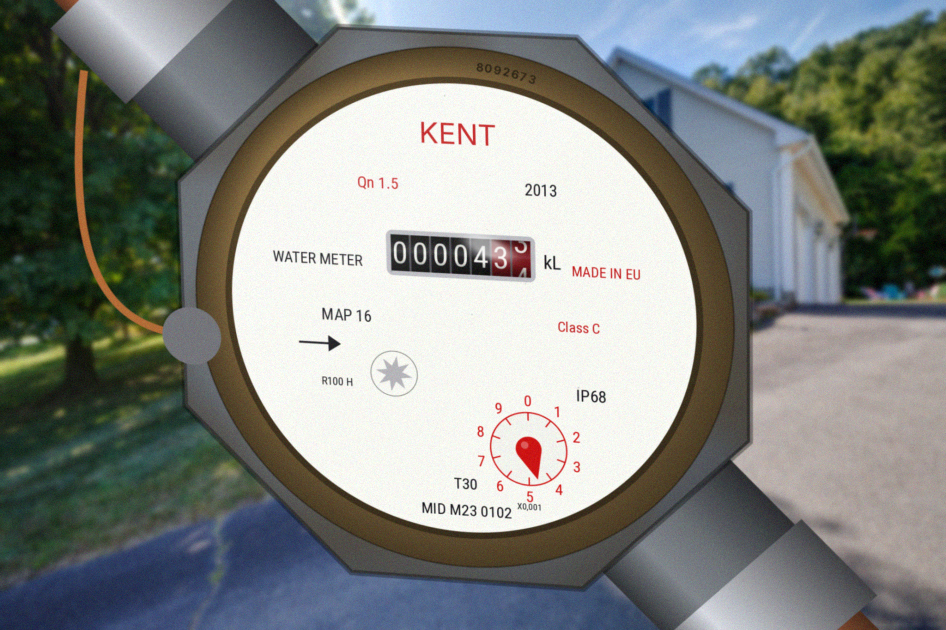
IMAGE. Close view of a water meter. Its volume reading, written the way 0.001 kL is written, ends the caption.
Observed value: 4.334 kL
